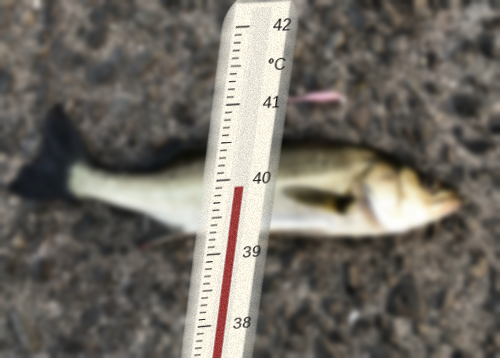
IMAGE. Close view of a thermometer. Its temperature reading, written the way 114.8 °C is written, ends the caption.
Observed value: 39.9 °C
